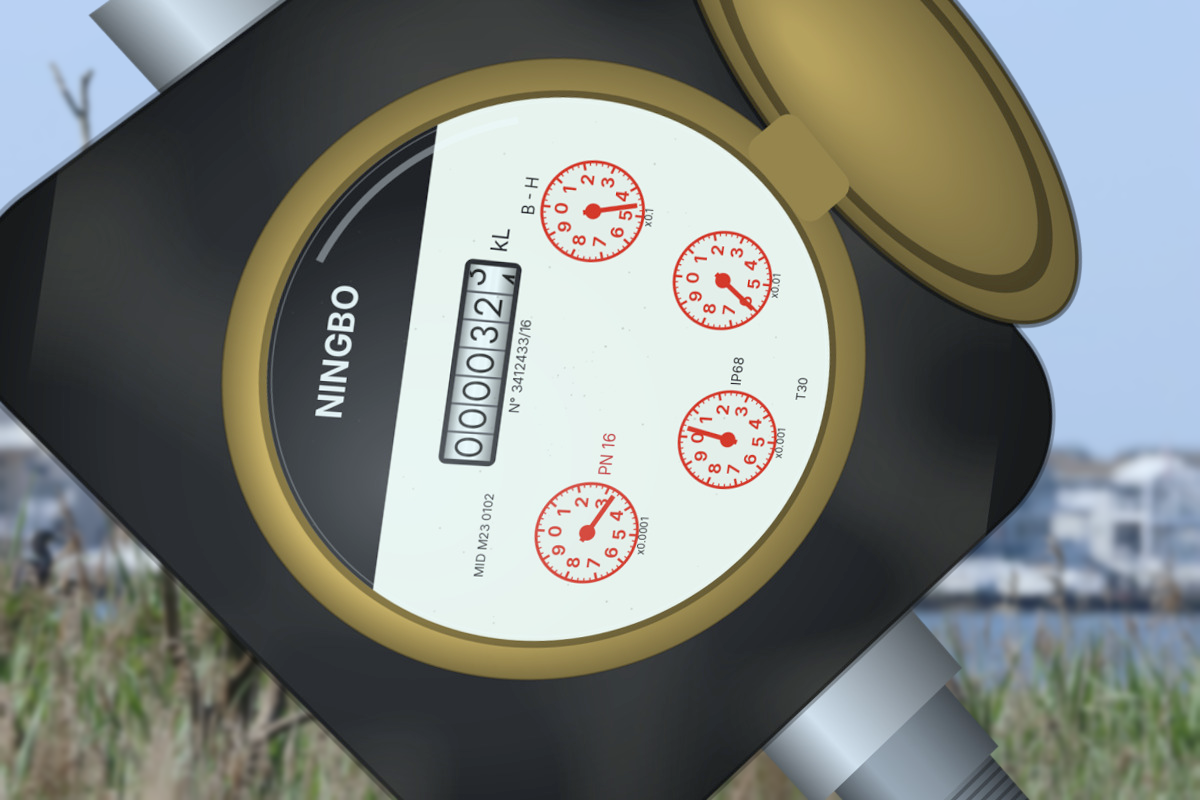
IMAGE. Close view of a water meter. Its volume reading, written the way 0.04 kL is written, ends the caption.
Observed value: 323.4603 kL
